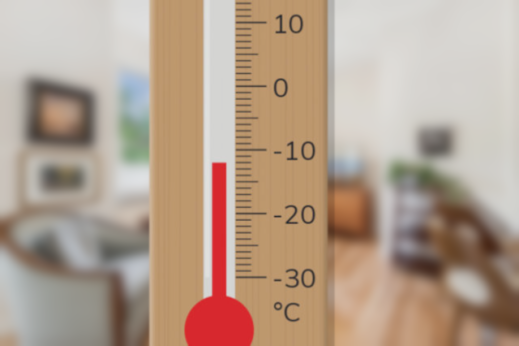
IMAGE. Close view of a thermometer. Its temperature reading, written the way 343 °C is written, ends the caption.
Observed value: -12 °C
